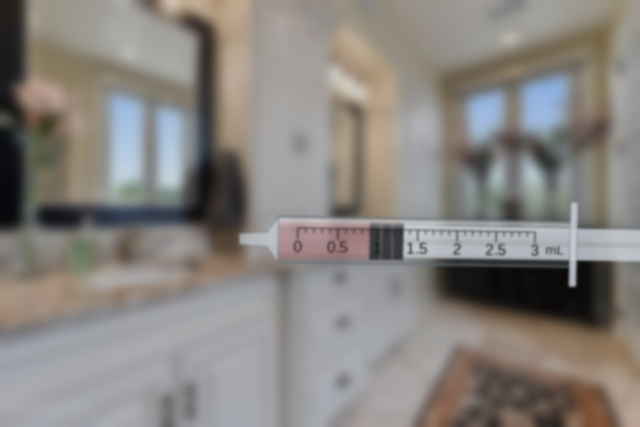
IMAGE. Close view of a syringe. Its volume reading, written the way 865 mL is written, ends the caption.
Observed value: 0.9 mL
